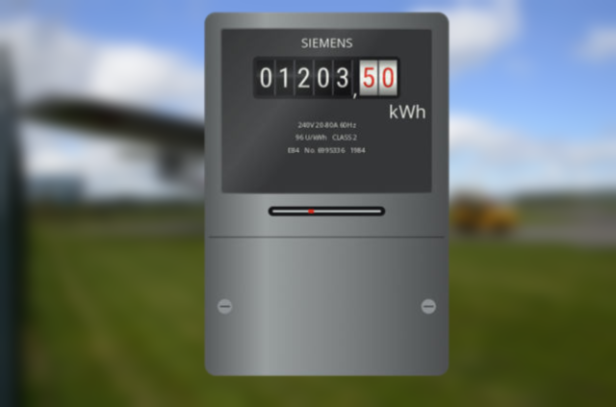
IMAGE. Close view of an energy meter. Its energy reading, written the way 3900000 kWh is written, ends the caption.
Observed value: 1203.50 kWh
